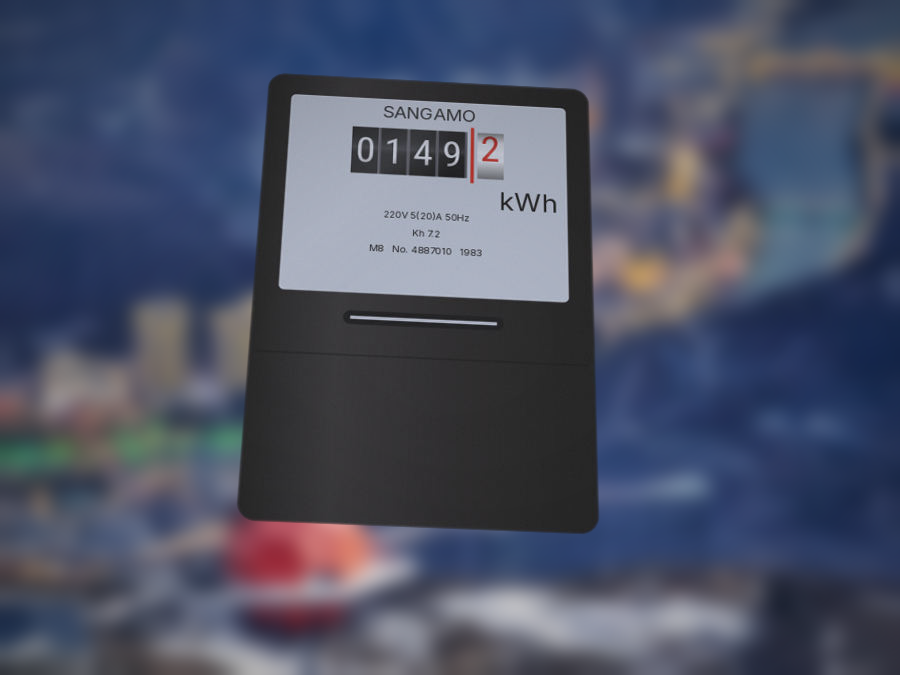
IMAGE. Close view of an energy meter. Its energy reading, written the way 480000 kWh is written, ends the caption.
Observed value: 149.2 kWh
